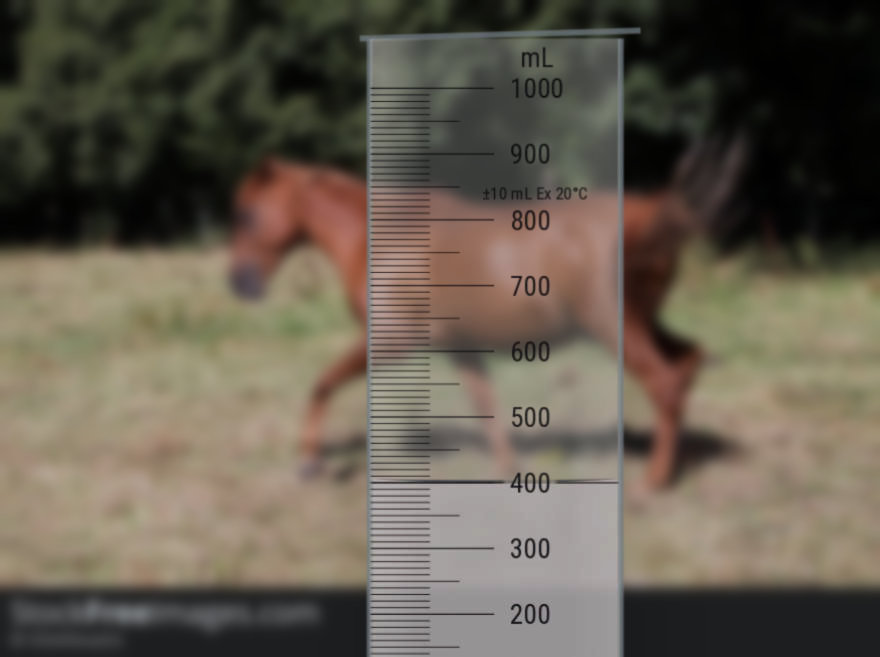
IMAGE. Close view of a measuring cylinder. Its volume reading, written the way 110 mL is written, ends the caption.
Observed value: 400 mL
